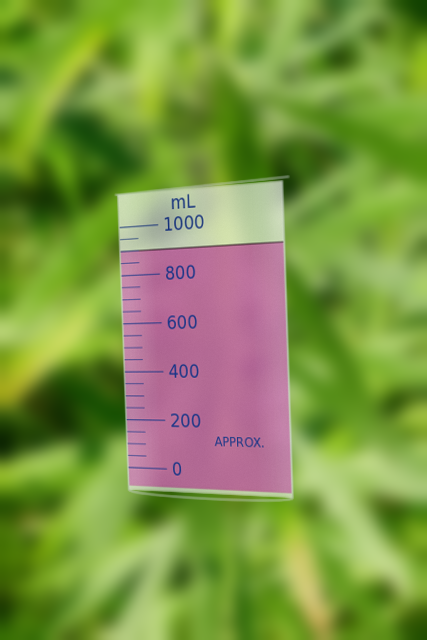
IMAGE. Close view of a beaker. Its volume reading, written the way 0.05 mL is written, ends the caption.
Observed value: 900 mL
